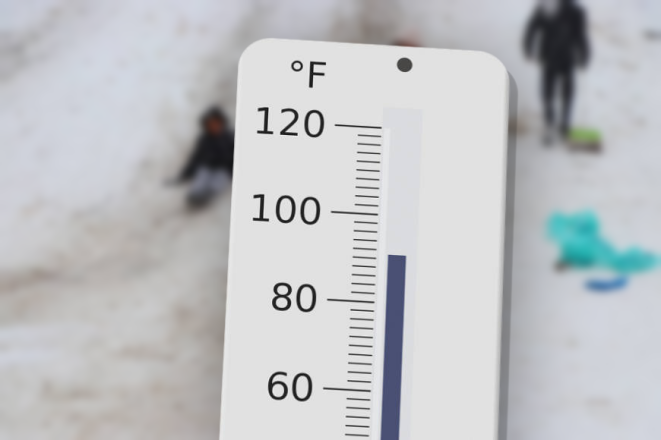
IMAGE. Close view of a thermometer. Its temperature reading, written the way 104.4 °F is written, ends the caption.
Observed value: 91 °F
